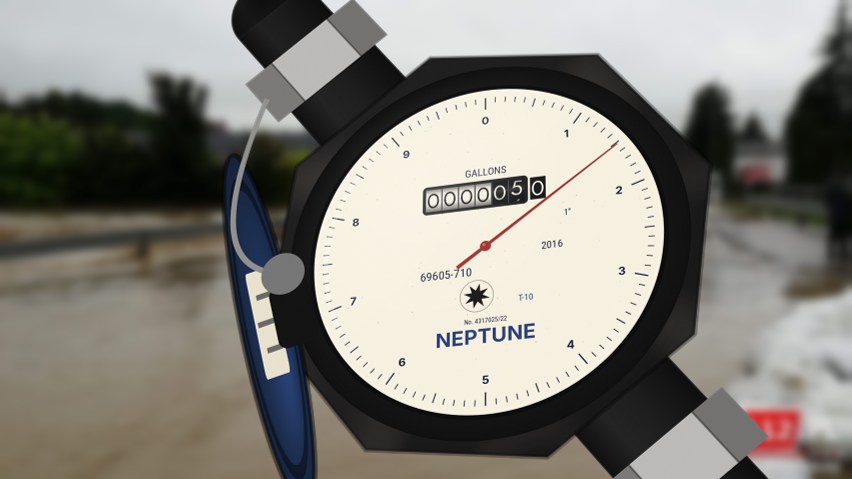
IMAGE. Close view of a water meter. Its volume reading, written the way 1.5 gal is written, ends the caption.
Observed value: 51.5 gal
